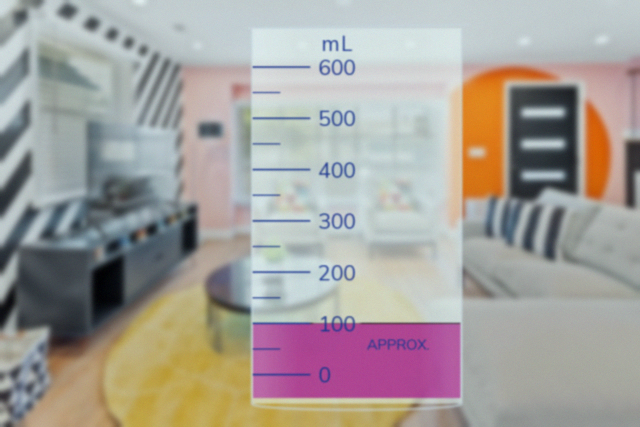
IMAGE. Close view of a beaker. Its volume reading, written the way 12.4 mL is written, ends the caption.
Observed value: 100 mL
